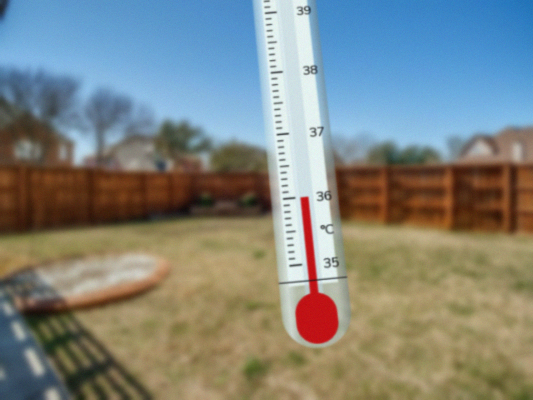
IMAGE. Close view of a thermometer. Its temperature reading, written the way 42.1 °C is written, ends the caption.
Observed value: 36 °C
